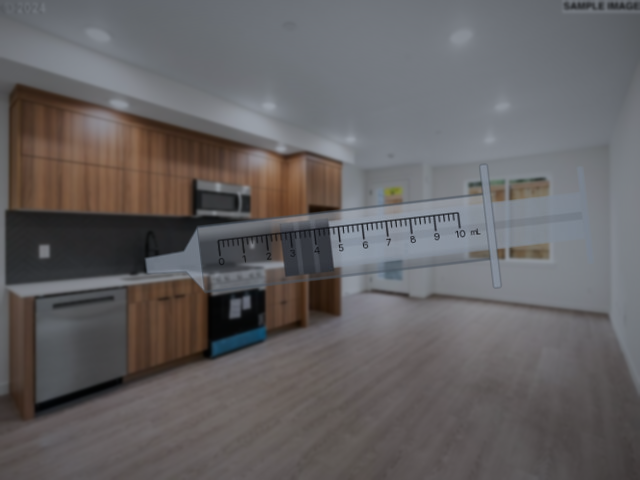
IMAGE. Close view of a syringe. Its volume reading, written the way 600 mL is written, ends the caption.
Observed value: 2.6 mL
